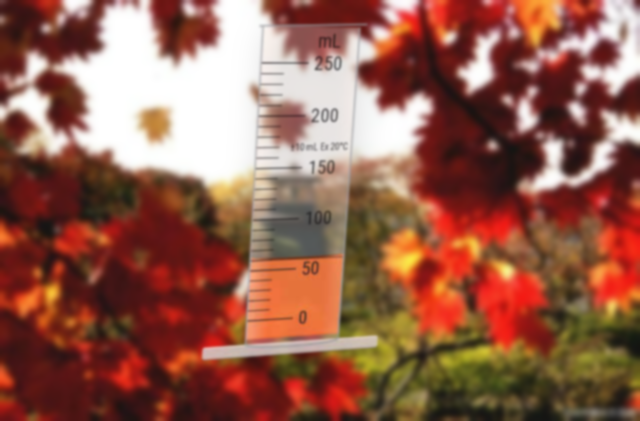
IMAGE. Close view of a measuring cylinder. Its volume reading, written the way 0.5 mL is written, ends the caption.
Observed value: 60 mL
